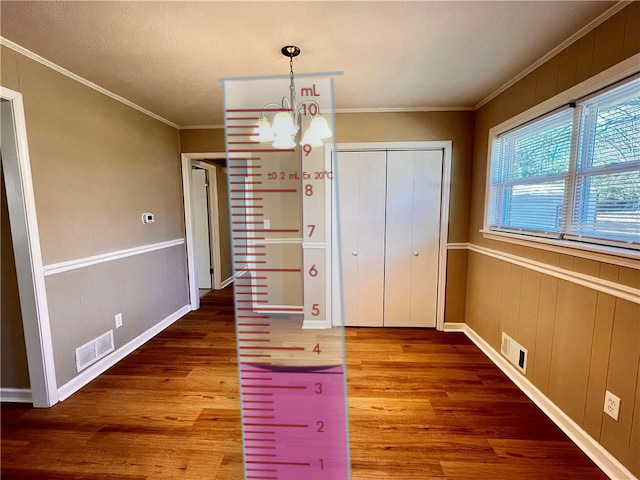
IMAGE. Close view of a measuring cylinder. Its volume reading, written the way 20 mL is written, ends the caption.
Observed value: 3.4 mL
